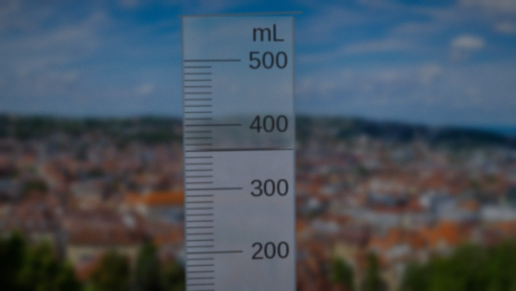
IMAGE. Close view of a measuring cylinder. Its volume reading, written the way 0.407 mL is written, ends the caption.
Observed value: 360 mL
